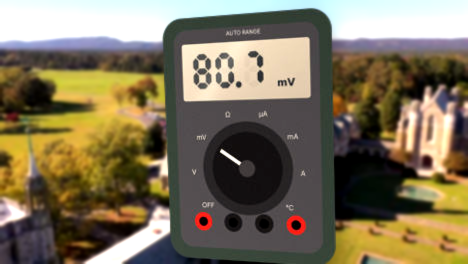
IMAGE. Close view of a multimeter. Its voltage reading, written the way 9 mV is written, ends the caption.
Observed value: 80.7 mV
